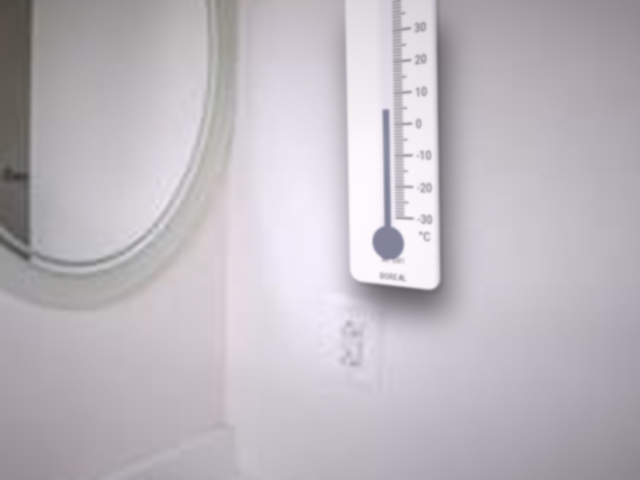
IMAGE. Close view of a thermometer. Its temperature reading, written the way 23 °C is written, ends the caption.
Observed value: 5 °C
